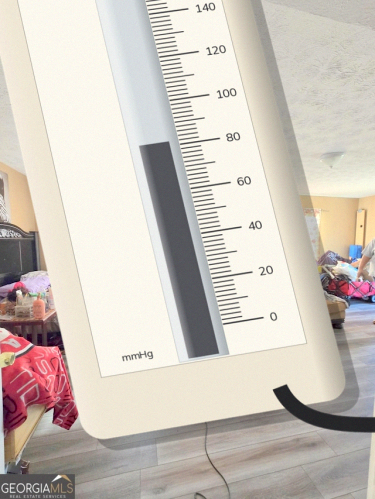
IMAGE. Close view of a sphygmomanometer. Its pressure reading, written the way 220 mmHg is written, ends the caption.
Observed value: 82 mmHg
